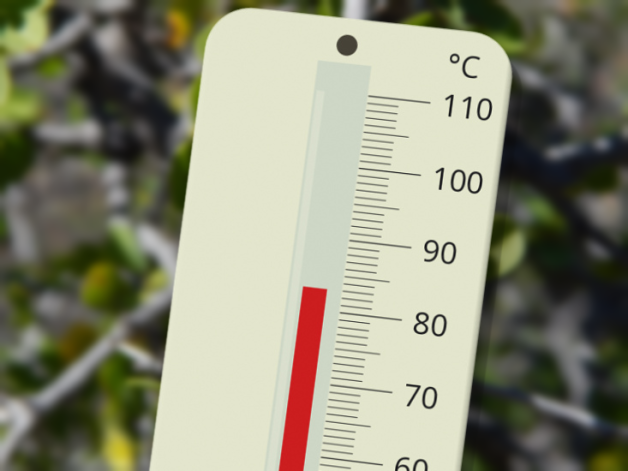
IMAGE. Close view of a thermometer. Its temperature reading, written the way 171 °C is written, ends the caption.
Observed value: 83 °C
